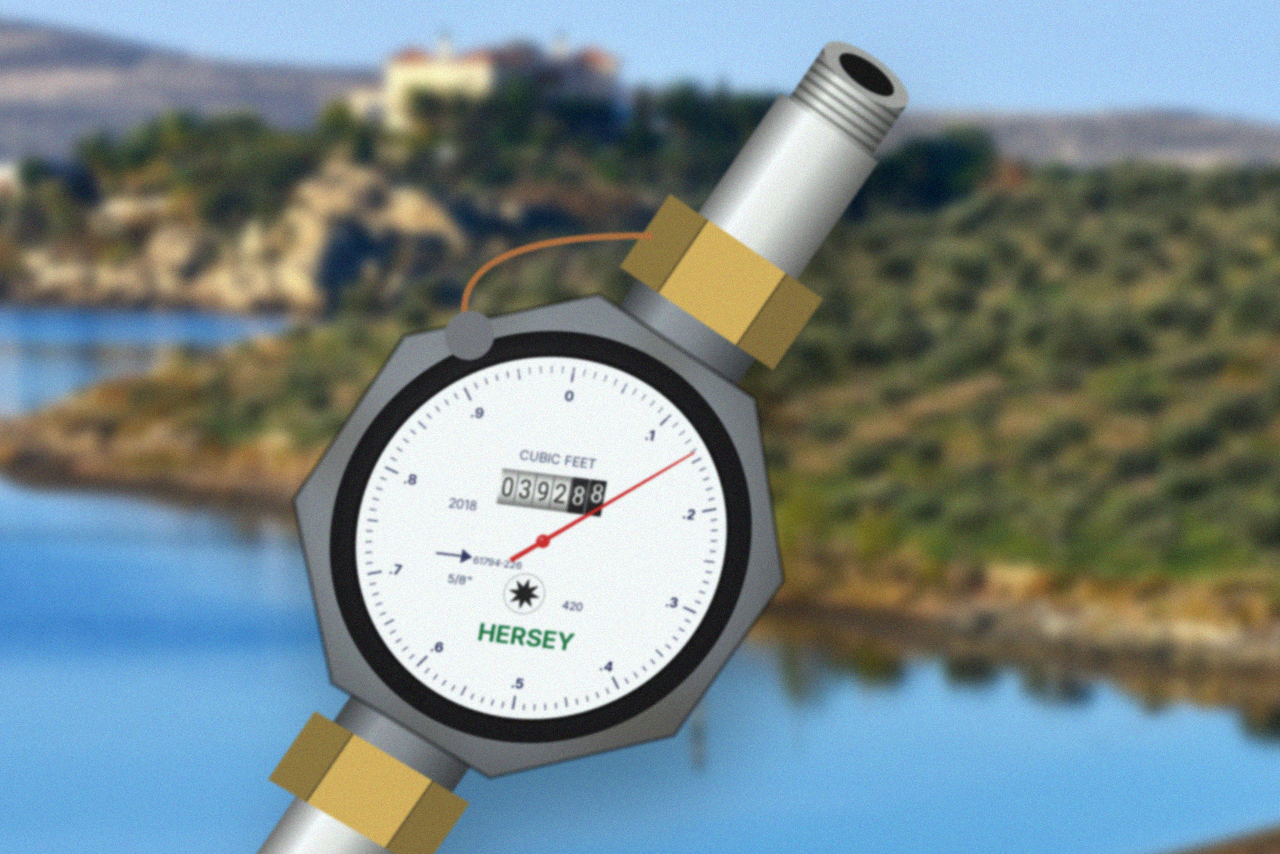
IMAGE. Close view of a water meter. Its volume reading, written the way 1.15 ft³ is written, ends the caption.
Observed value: 39288.14 ft³
